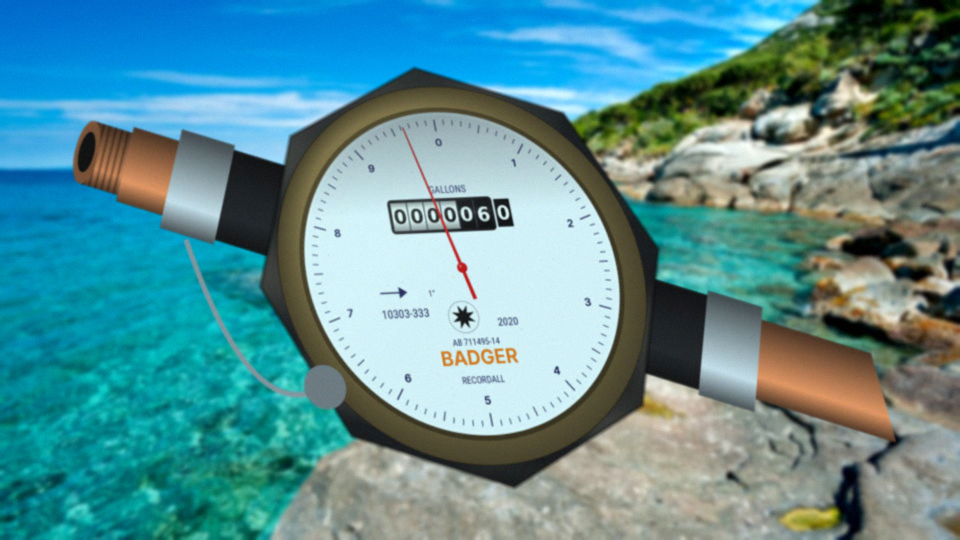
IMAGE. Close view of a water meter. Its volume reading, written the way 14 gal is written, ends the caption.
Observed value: 59.6 gal
